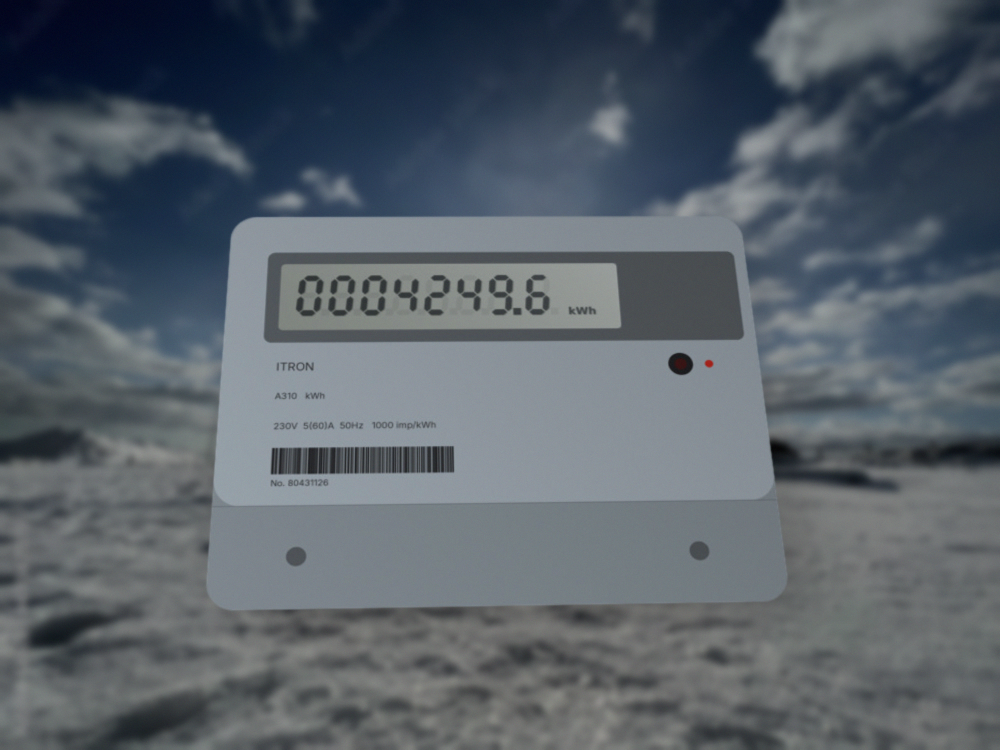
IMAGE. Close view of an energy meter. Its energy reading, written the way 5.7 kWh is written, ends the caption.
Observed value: 4249.6 kWh
